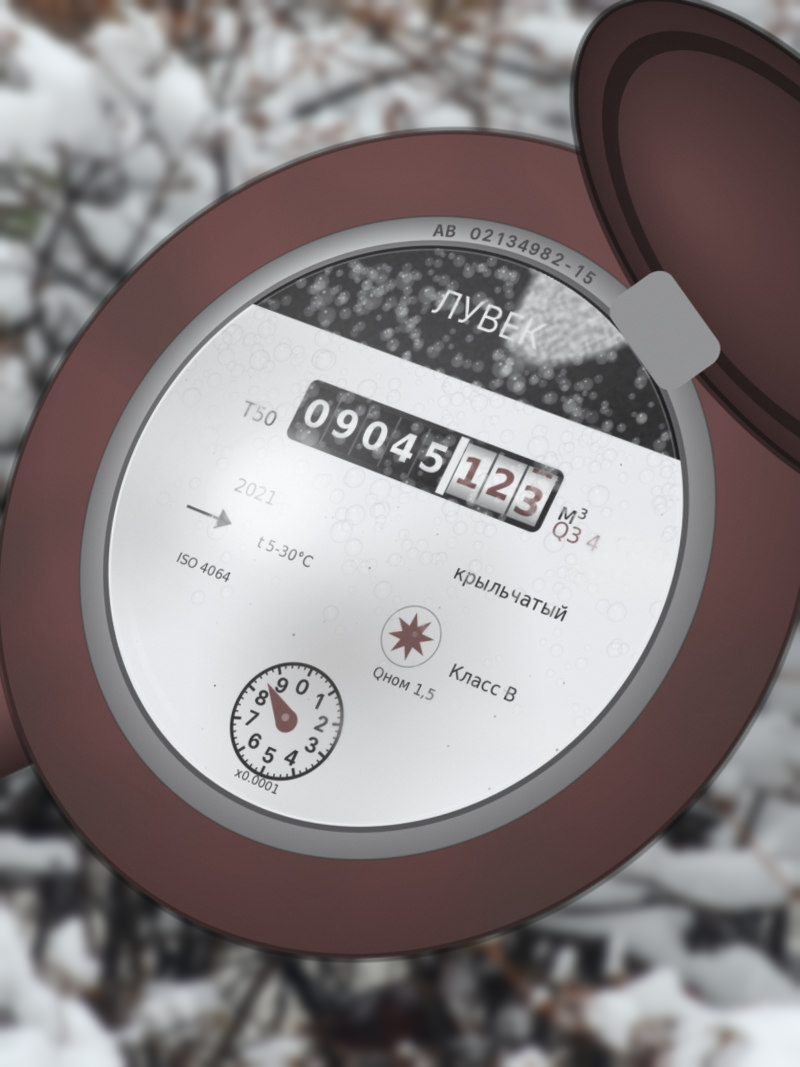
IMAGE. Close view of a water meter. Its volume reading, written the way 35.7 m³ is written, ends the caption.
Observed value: 9045.1228 m³
